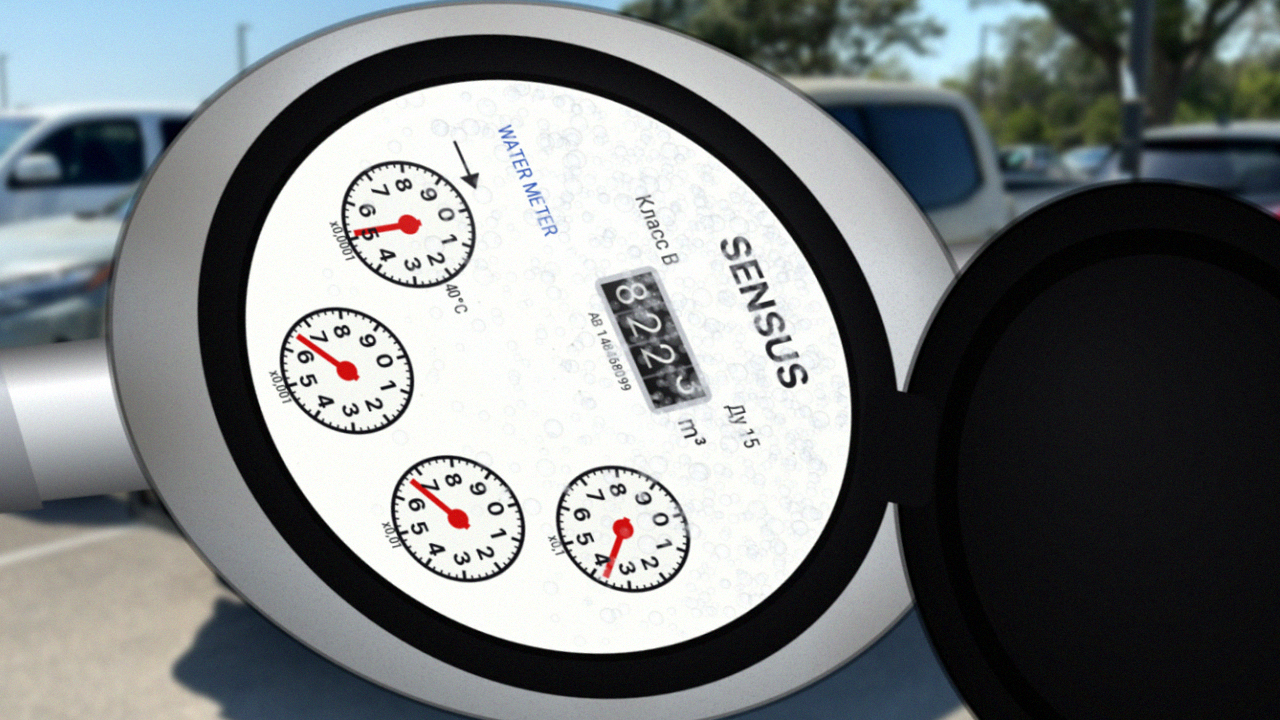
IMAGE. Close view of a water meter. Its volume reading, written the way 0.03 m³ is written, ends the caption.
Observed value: 8223.3665 m³
